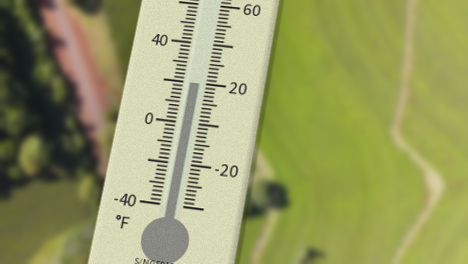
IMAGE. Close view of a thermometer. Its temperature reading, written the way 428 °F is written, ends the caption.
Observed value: 20 °F
